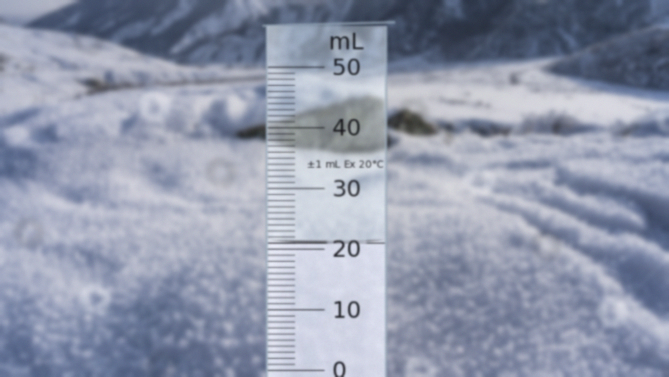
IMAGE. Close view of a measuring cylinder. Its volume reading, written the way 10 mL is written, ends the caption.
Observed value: 21 mL
